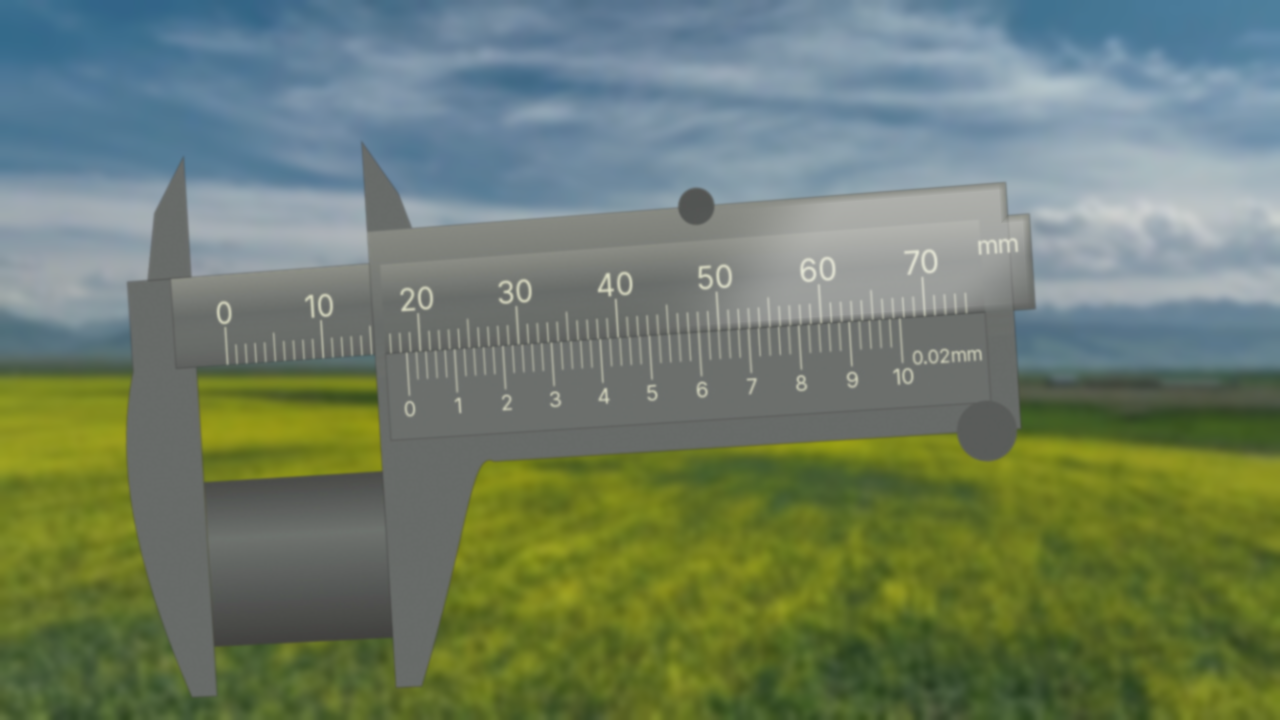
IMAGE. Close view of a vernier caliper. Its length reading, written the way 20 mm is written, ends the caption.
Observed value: 18.6 mm
